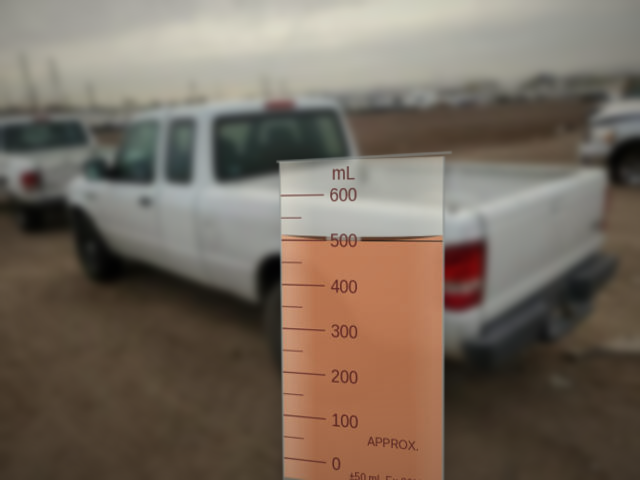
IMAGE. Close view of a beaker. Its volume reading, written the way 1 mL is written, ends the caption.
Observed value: 500 mL
